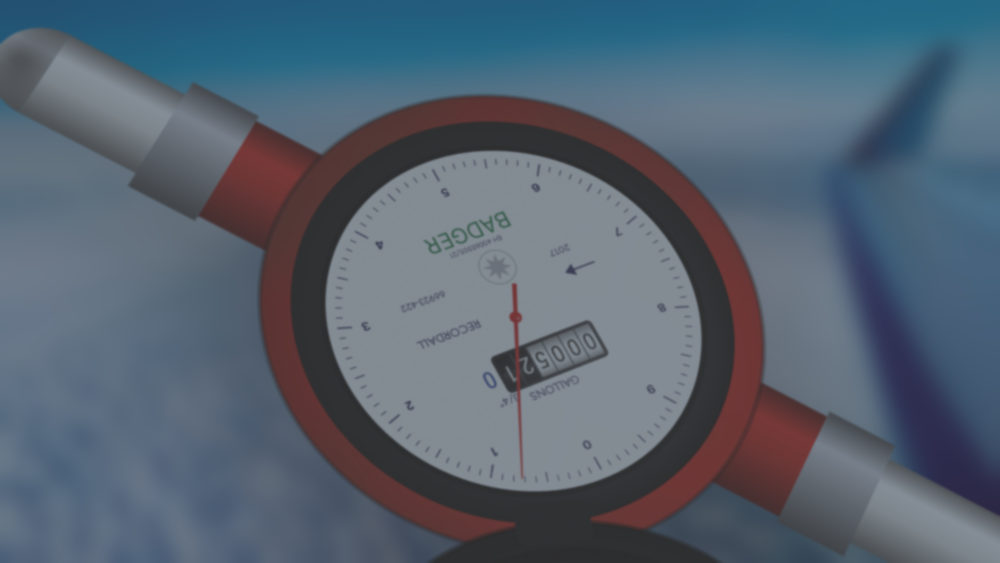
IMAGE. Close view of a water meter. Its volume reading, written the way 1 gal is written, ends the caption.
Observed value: 5210.7 gal
